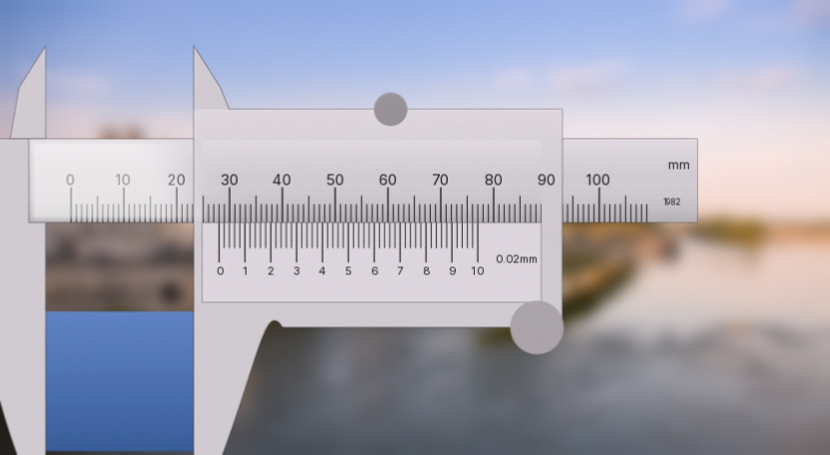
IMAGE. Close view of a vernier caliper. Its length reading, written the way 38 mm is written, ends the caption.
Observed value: 28.0 mm
